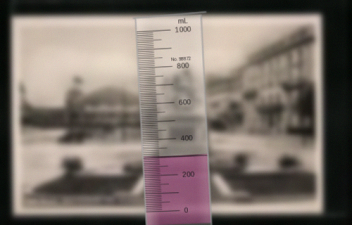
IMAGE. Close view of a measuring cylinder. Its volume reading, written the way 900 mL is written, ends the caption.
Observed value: 300 mL
